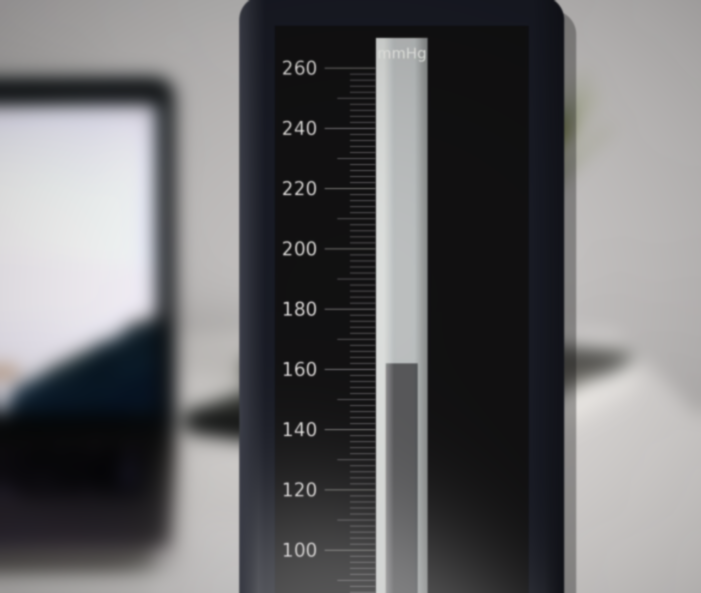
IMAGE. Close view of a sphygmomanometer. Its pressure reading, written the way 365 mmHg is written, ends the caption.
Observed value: 162 mmHg
